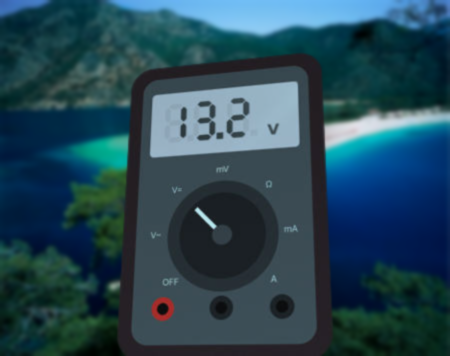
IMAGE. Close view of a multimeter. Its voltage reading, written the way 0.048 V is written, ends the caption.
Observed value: 13.2 V
